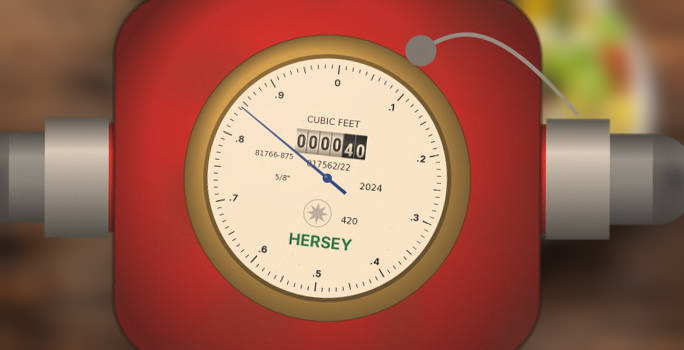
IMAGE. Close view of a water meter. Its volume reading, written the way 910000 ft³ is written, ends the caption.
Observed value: 39.84 ft³
